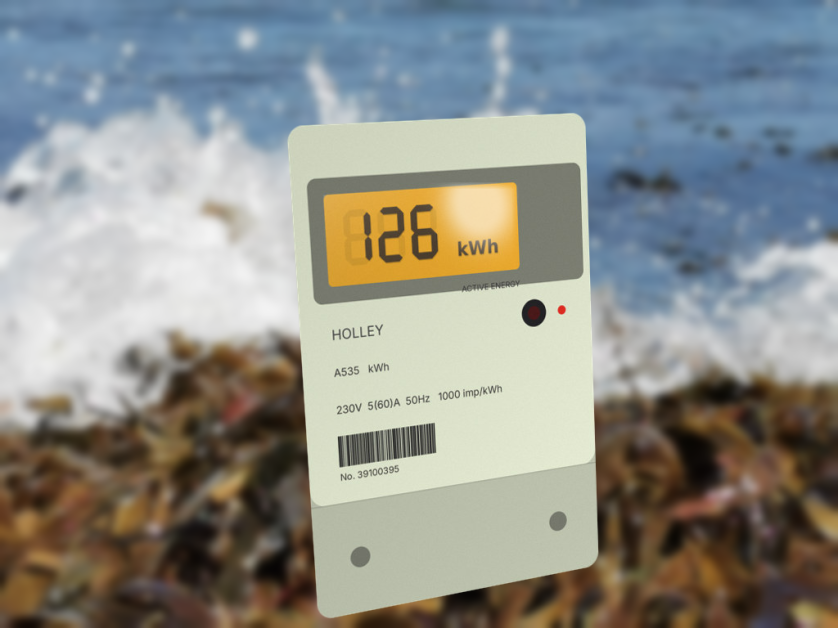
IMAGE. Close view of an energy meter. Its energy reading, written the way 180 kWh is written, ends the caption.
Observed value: 126 kWh
